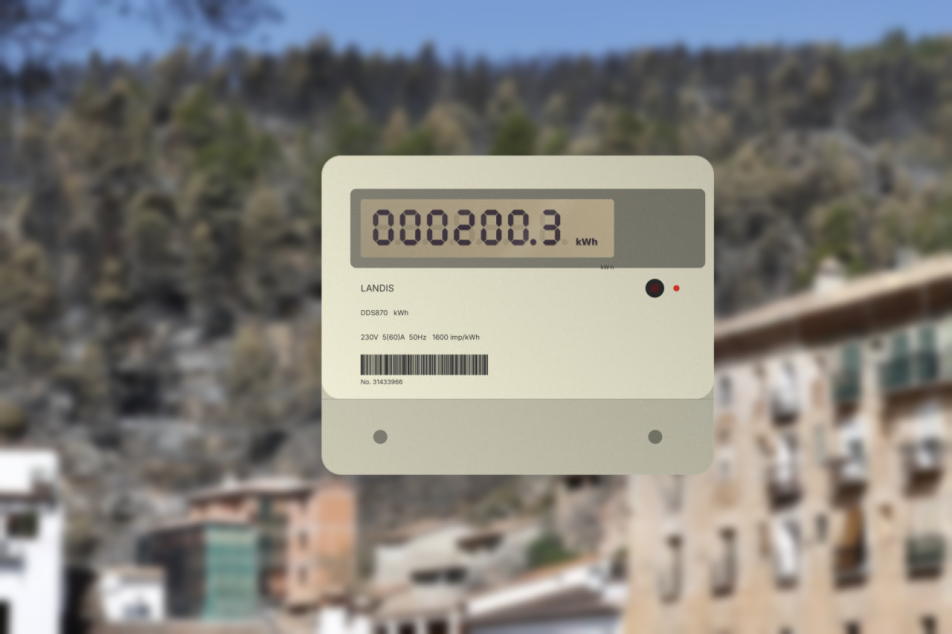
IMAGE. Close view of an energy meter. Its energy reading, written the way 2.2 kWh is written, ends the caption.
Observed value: 200.3 kWh
